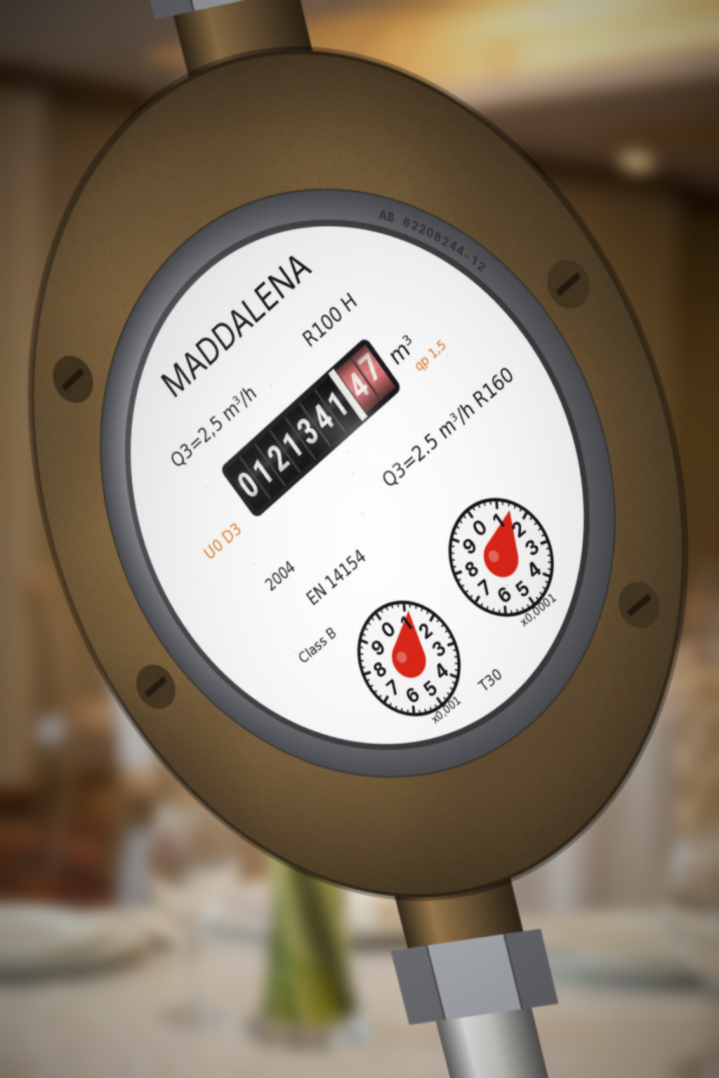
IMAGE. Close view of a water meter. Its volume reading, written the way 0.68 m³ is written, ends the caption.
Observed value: 121341.4711 m³
